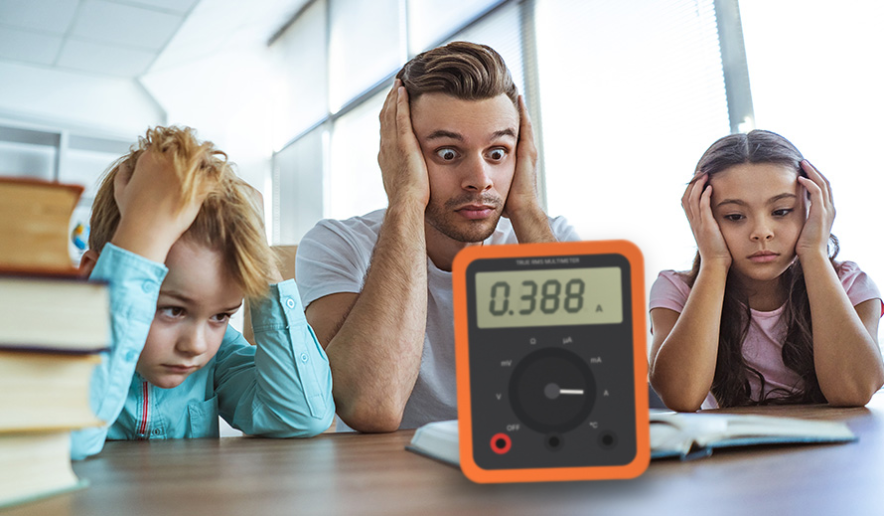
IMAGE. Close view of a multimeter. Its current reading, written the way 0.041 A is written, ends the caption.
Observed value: 0.388 A
